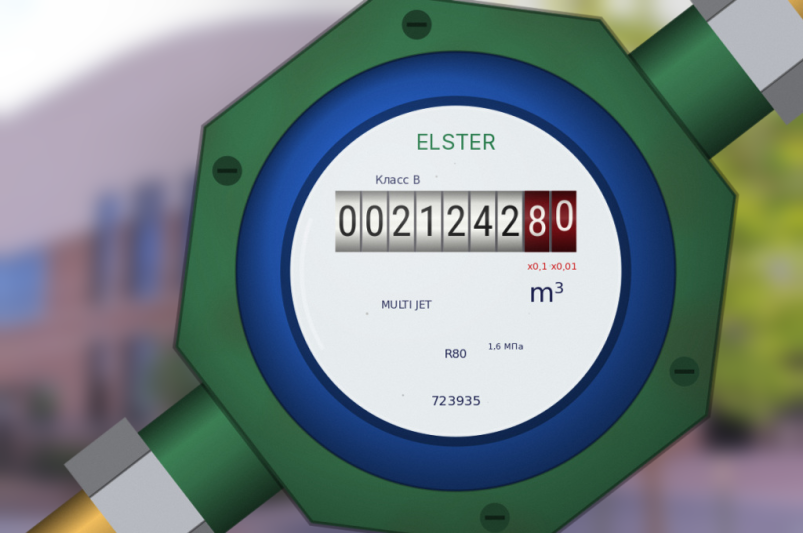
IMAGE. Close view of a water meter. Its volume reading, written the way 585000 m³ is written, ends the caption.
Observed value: 21242.80 m³
